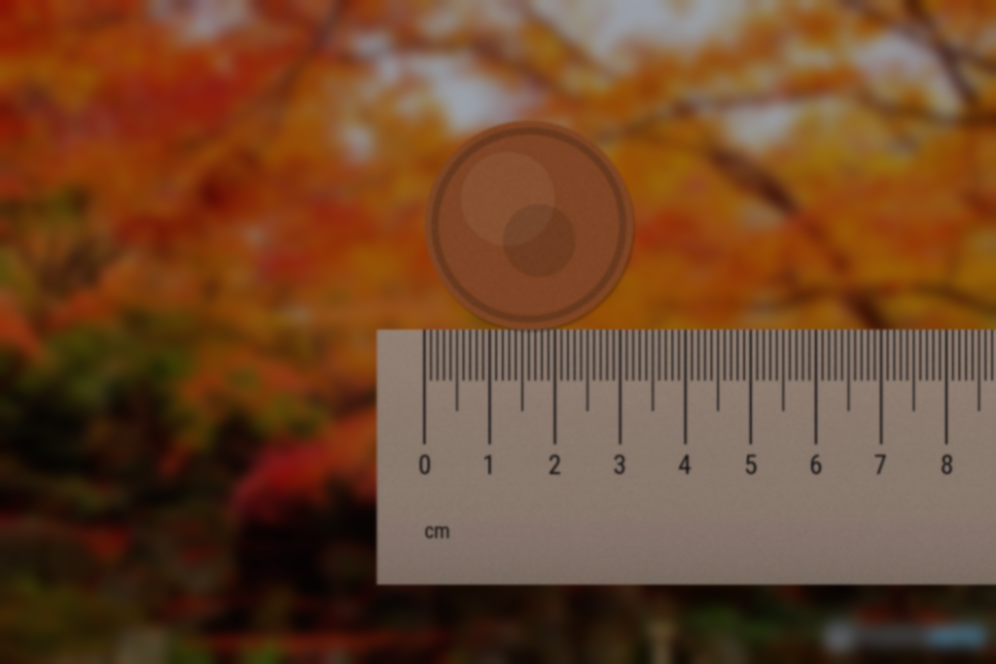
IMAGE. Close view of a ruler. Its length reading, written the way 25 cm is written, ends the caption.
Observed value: 3.2 cm
